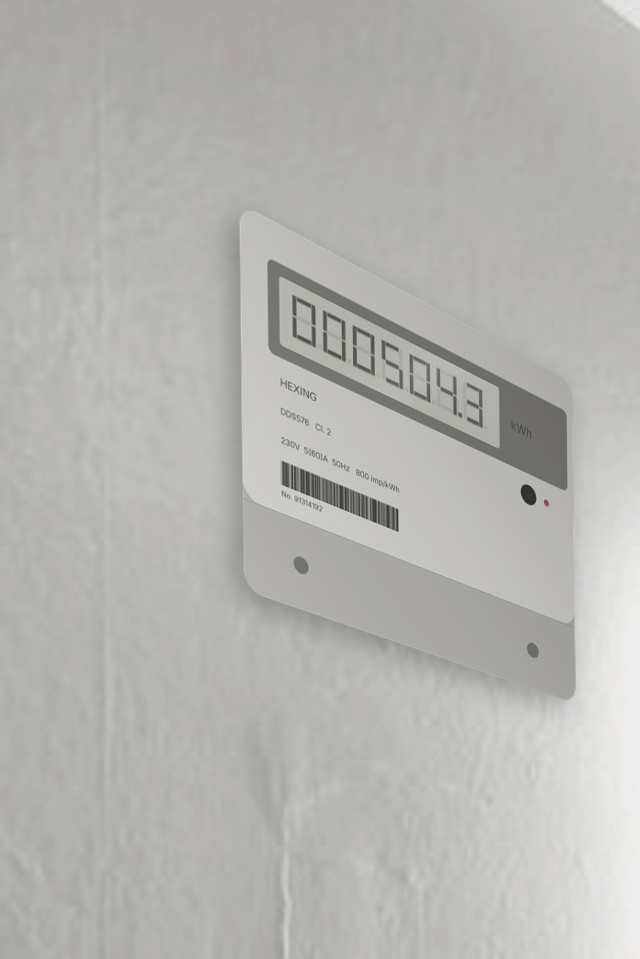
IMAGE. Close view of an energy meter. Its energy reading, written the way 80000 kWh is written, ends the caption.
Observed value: 504.3 kWh
